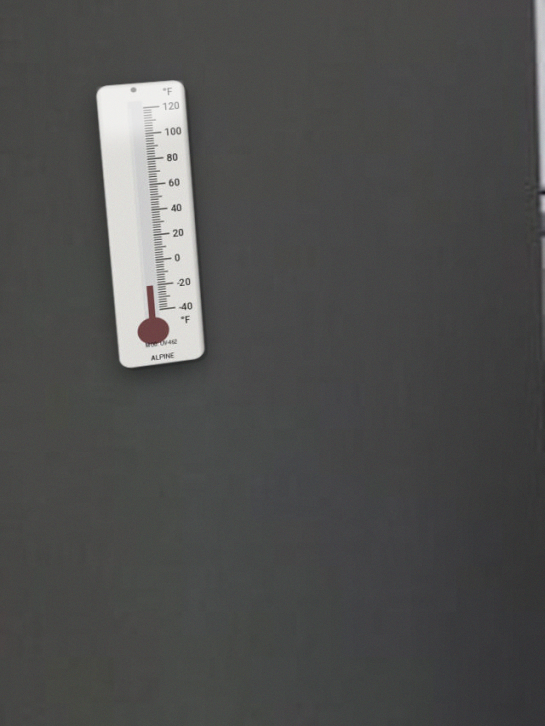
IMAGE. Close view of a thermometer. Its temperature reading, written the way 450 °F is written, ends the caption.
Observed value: -20 °F
